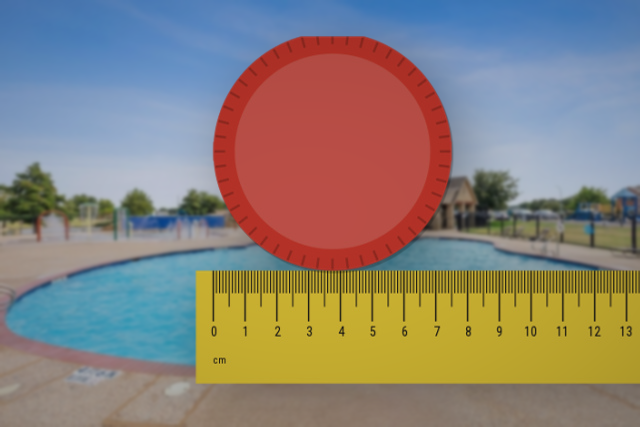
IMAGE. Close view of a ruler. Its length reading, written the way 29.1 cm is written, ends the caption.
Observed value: 7.5 cm
